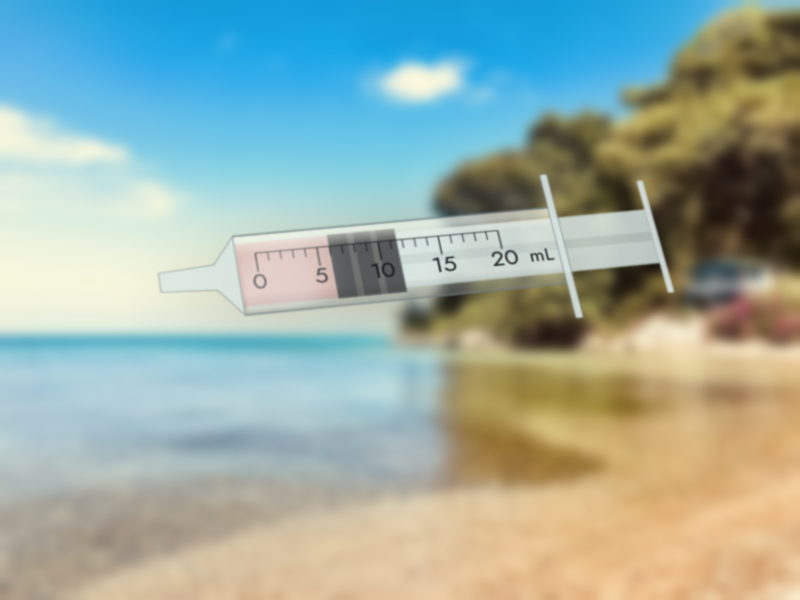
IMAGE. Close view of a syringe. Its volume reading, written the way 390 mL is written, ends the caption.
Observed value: 6 mL
